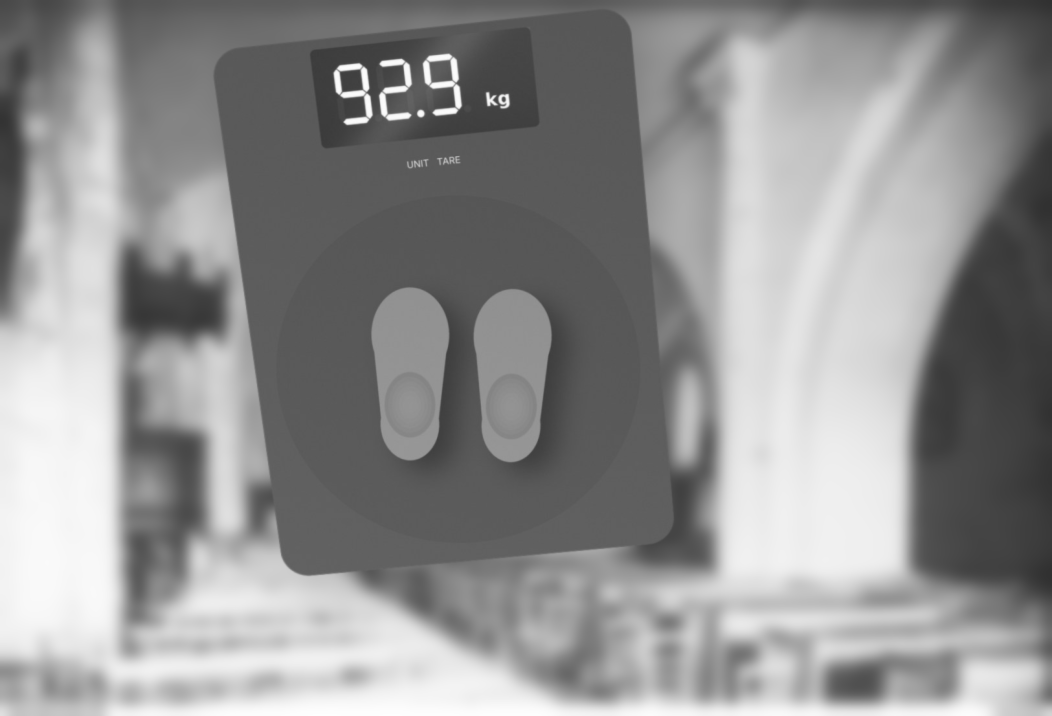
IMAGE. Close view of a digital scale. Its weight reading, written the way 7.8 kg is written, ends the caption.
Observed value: 92.9 kg
